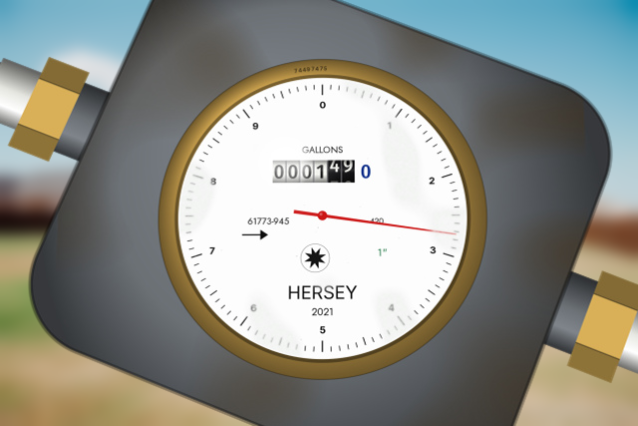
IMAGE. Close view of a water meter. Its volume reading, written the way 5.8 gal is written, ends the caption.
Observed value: 1492.7 gal
